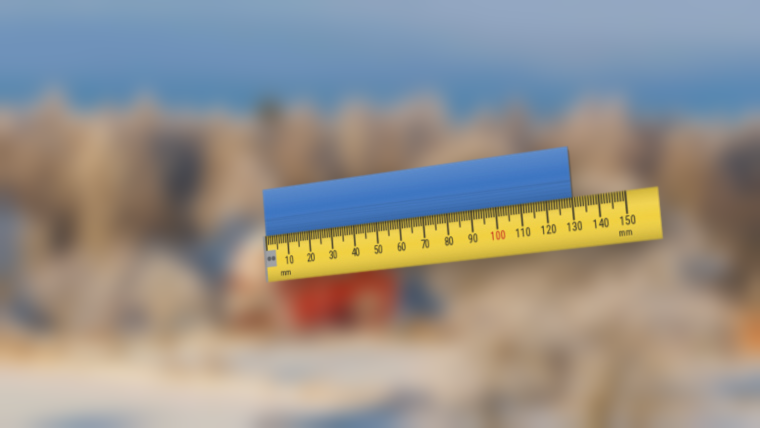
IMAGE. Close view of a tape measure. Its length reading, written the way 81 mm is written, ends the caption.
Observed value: 130 mm
